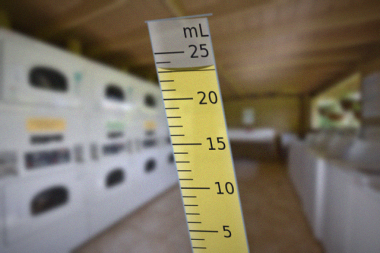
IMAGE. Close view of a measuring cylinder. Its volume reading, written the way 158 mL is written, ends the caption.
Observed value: 23 mL
